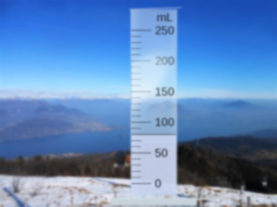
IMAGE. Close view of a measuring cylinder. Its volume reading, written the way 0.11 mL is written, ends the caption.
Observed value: 80 mL
